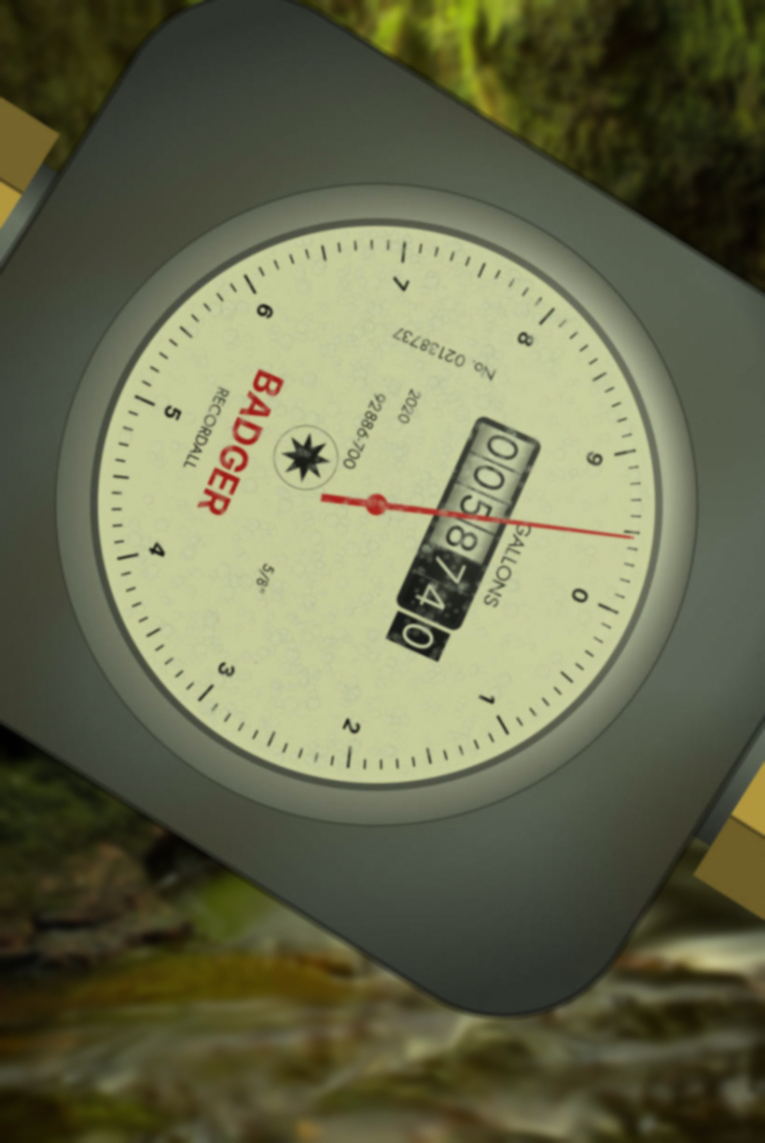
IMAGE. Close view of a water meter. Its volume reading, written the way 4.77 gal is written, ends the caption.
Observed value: 58739.5 gal
